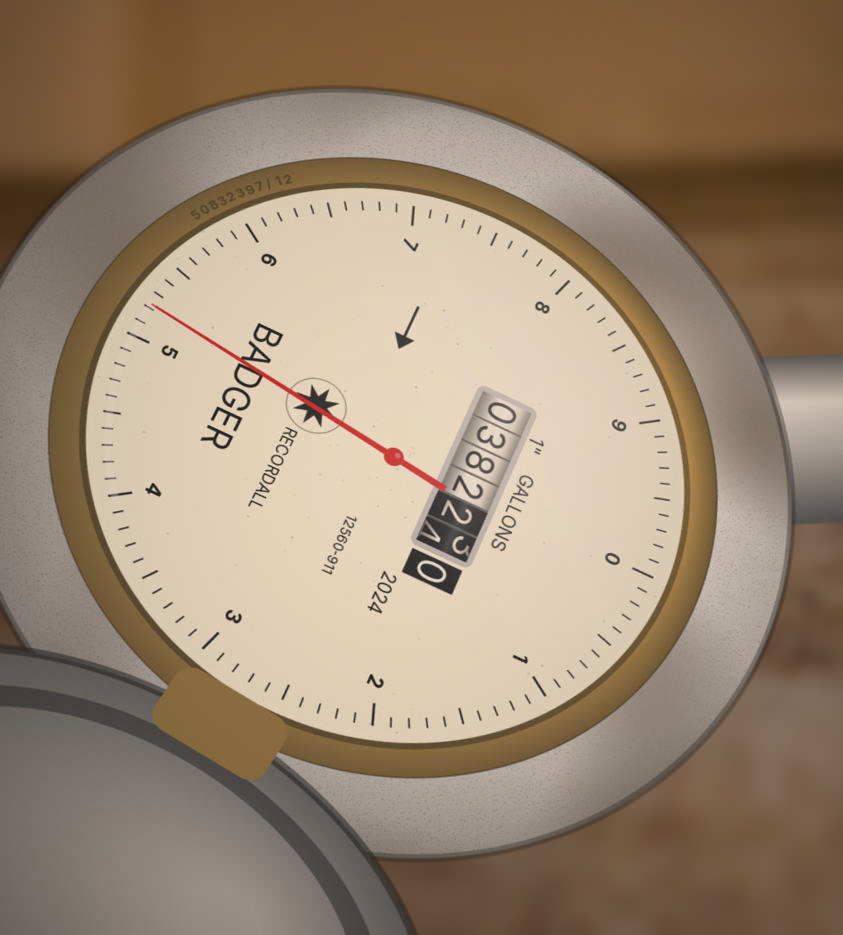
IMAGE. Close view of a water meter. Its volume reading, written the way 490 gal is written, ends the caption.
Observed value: 382235.2 gal
